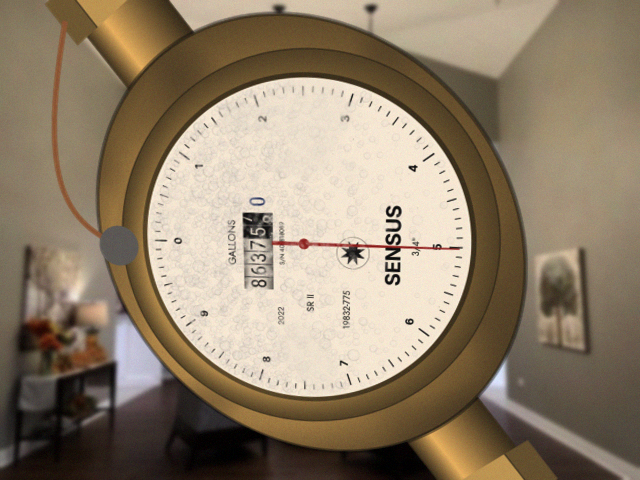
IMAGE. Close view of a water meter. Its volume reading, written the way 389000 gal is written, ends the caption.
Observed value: 8637575.0 gal
